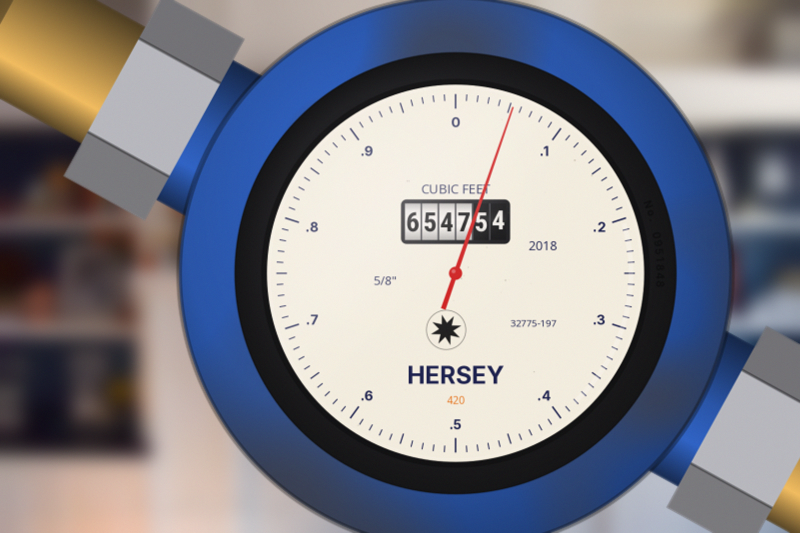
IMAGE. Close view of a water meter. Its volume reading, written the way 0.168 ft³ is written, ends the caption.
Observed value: 654754.05 ft³
